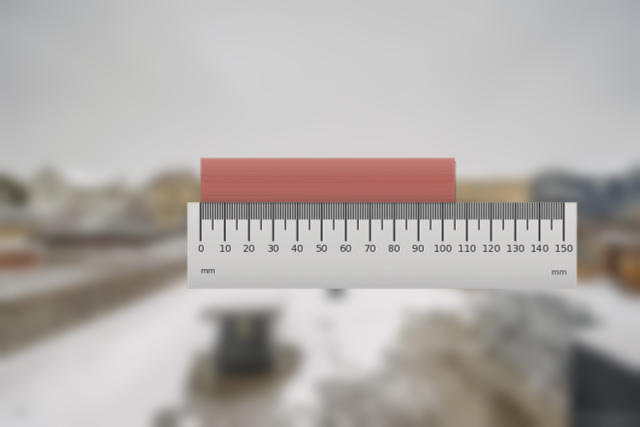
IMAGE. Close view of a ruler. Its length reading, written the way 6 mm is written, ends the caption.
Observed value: 105 mm
